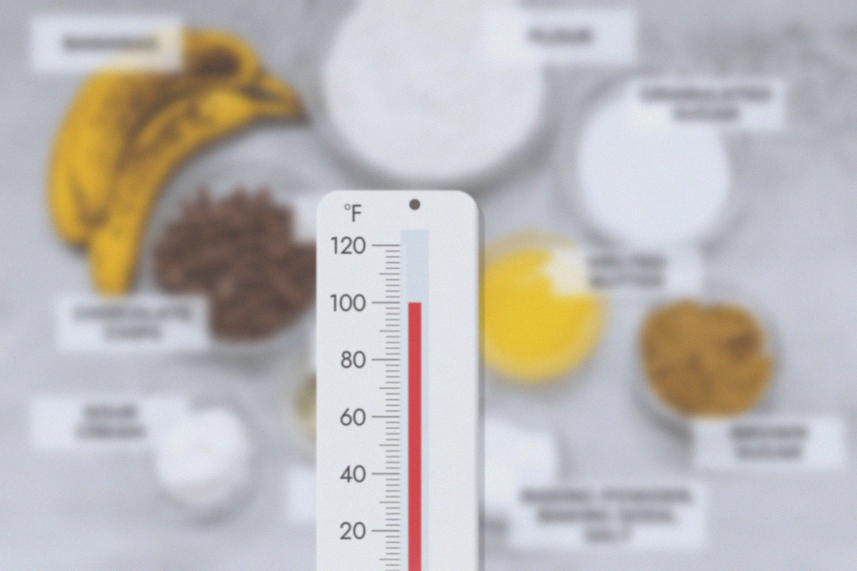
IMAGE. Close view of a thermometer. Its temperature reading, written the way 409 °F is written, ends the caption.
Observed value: 100 °F
